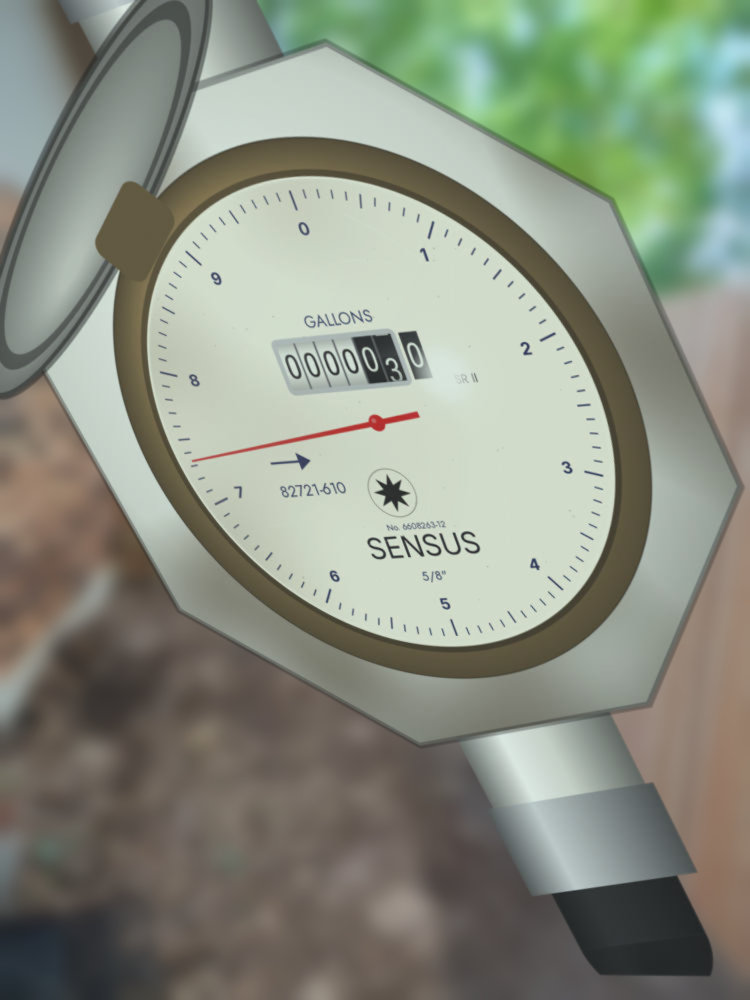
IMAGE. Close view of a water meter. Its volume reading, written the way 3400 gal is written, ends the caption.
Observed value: 27.3 gal
